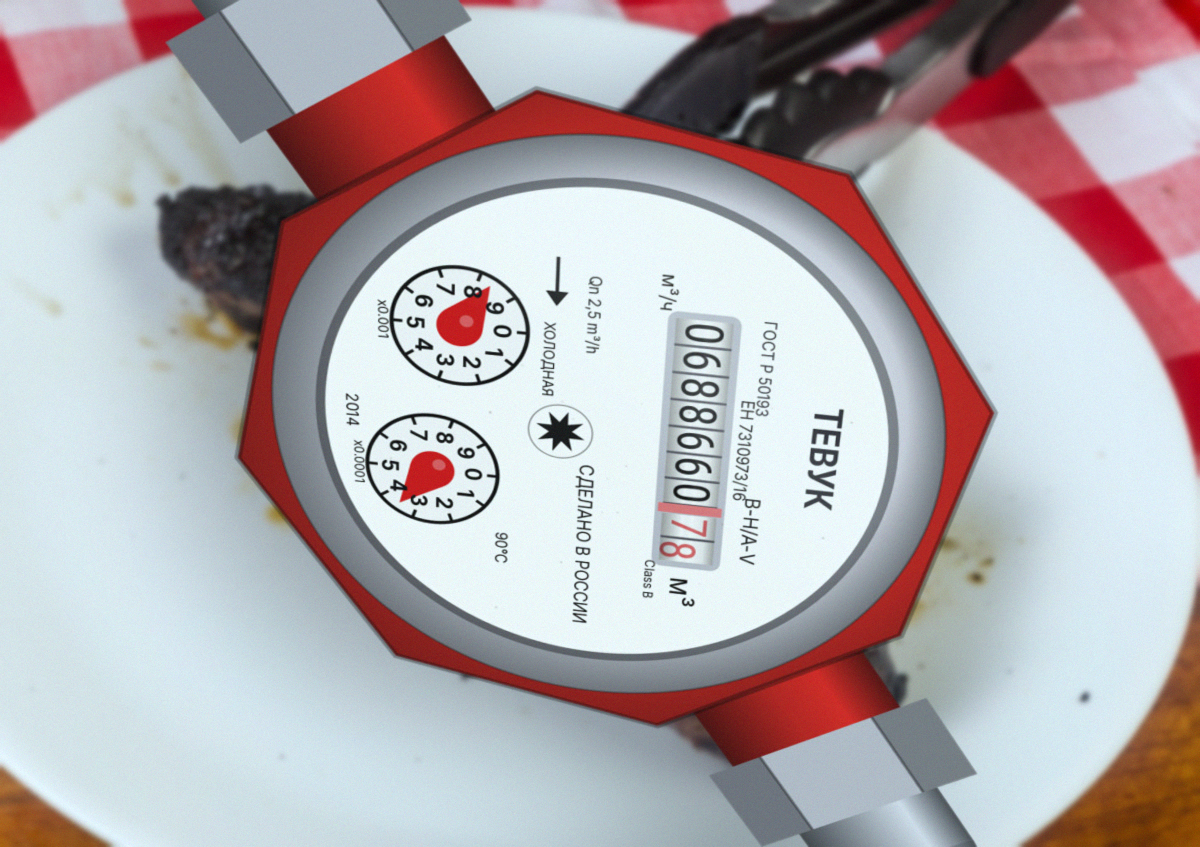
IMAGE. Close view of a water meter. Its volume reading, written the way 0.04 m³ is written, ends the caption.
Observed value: 688660.7783 m³
